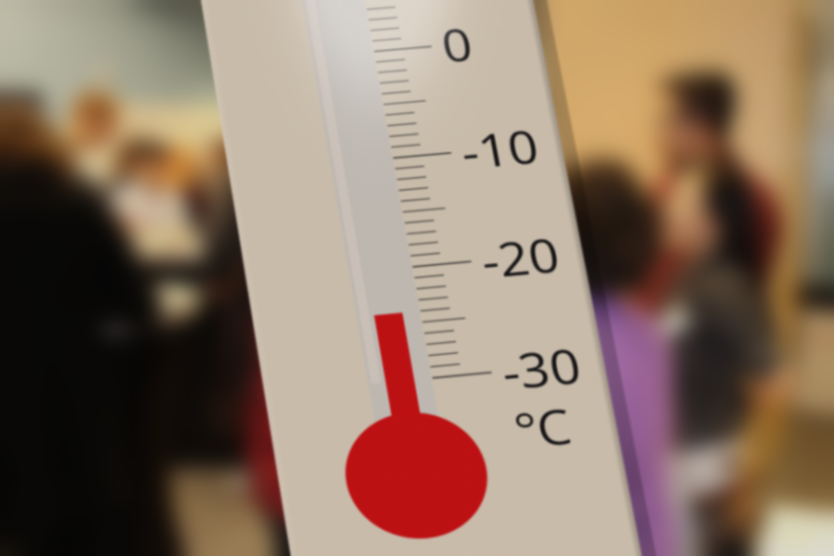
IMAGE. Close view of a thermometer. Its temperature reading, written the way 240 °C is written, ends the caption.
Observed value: -24 °C
